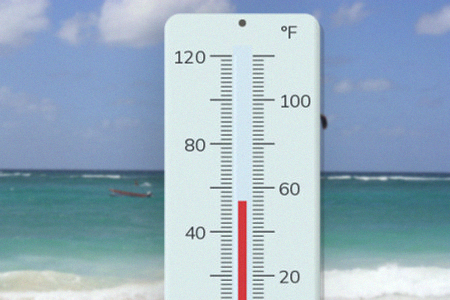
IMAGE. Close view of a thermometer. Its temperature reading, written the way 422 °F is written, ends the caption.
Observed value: 54 °F
